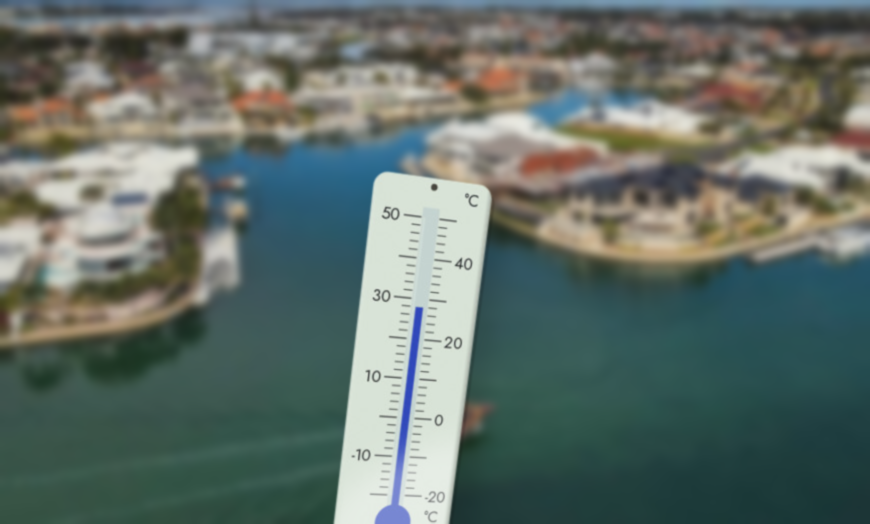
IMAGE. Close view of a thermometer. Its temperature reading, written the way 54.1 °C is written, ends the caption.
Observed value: 28 °C
